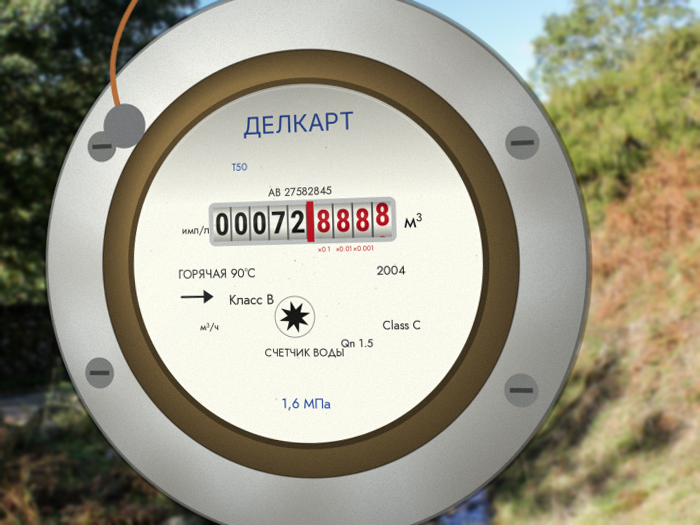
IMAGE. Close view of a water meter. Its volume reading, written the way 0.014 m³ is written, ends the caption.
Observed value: 72.8888 m³
